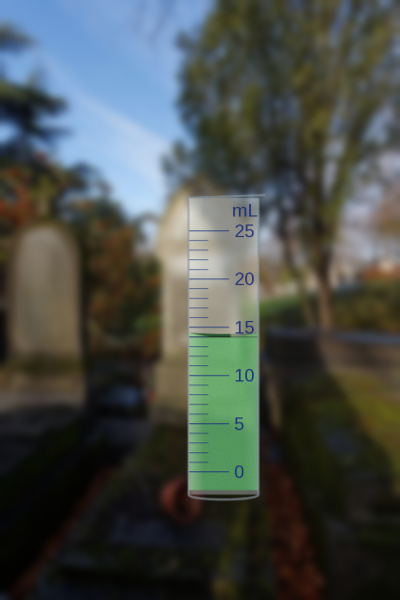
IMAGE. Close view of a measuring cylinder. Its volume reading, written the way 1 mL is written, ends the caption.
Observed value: 14 mL
